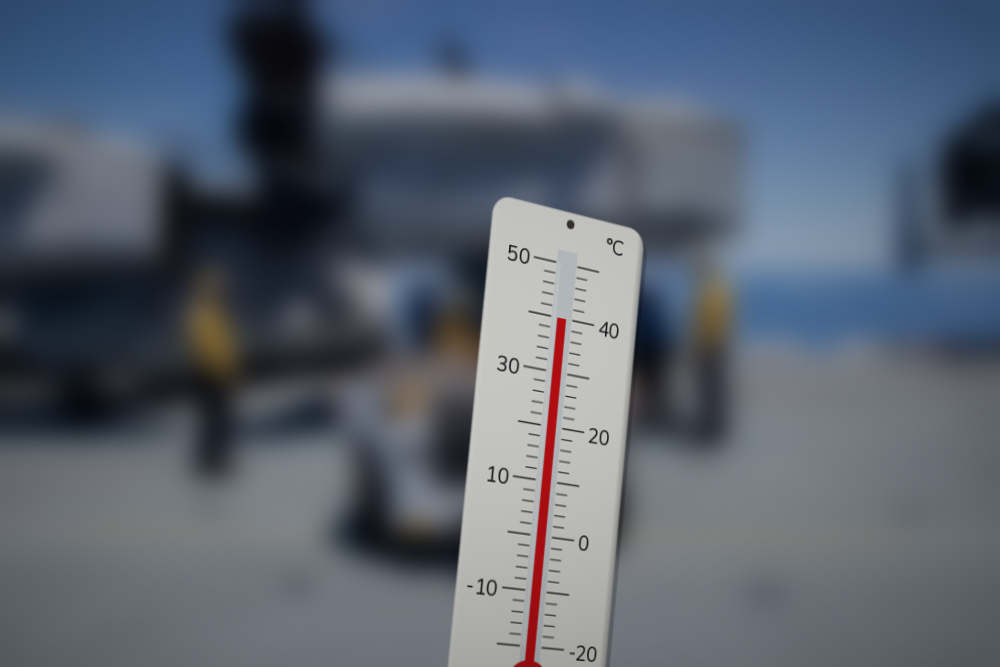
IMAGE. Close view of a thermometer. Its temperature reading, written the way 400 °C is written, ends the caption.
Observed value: 40 °C
